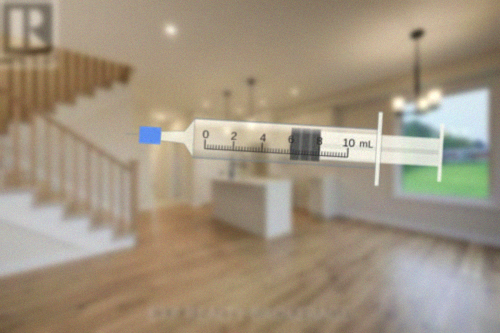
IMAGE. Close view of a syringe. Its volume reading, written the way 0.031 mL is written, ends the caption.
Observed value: 6 mL
